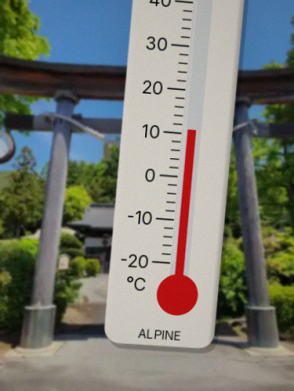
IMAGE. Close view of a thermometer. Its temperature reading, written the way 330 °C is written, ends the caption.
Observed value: 11 °C
